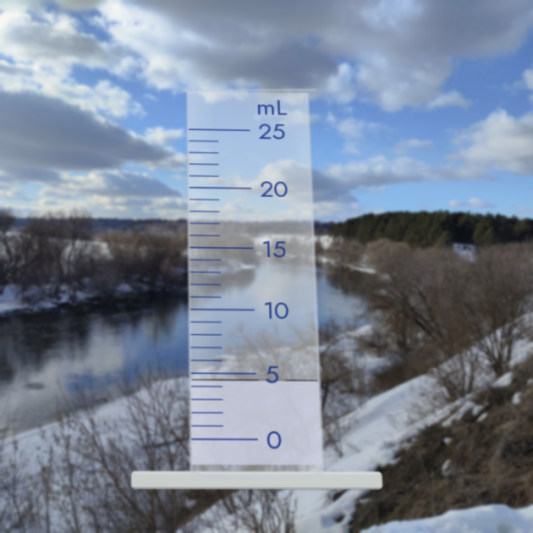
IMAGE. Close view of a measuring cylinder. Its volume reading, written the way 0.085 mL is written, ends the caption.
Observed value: 4.5 mL
